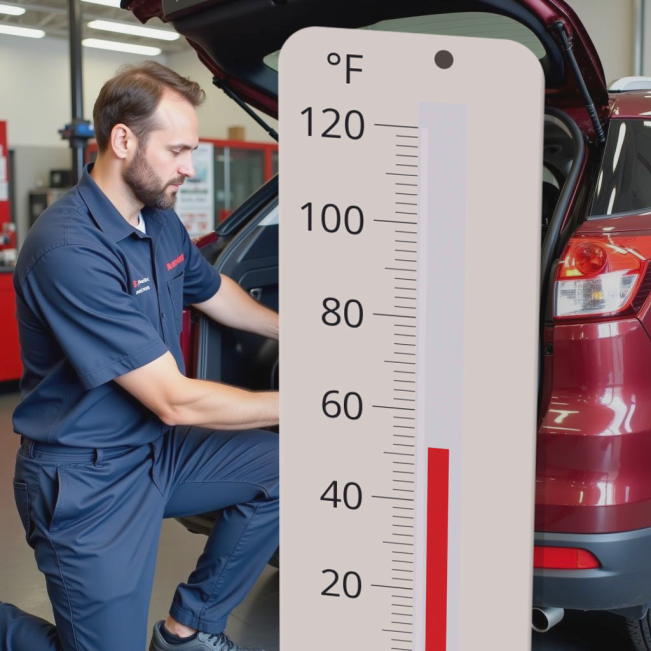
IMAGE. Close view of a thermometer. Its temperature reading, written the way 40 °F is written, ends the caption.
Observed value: 52 °F
